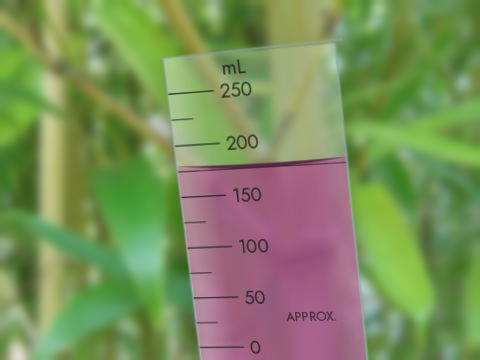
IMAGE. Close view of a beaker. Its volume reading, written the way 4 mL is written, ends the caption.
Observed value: 175 mL
